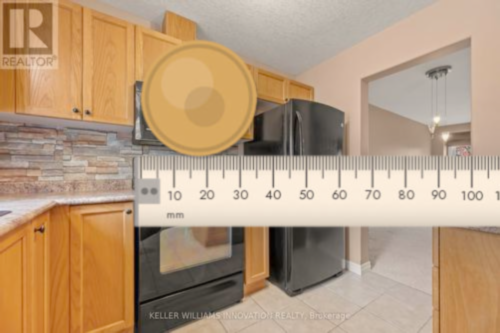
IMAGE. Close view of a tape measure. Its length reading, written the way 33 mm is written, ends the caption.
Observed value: 35 mm
